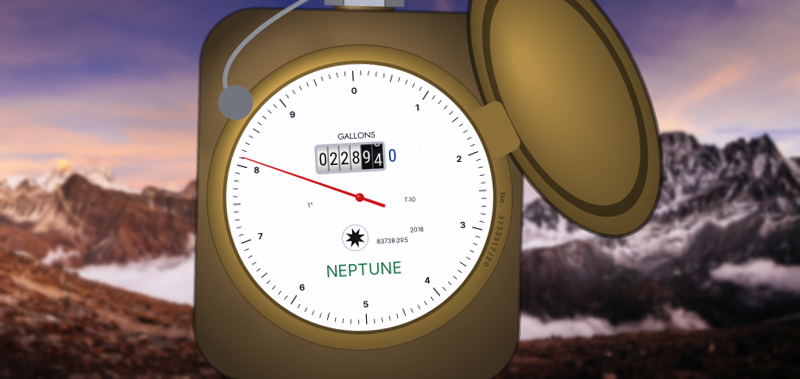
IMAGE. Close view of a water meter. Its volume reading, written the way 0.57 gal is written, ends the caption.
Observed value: 228938.1 gal
